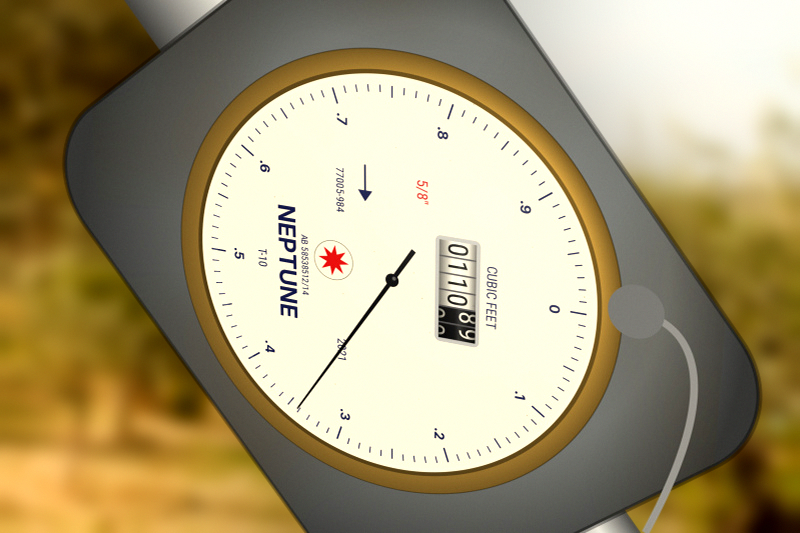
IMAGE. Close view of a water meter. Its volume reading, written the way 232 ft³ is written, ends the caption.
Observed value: 11089.34 ft³
